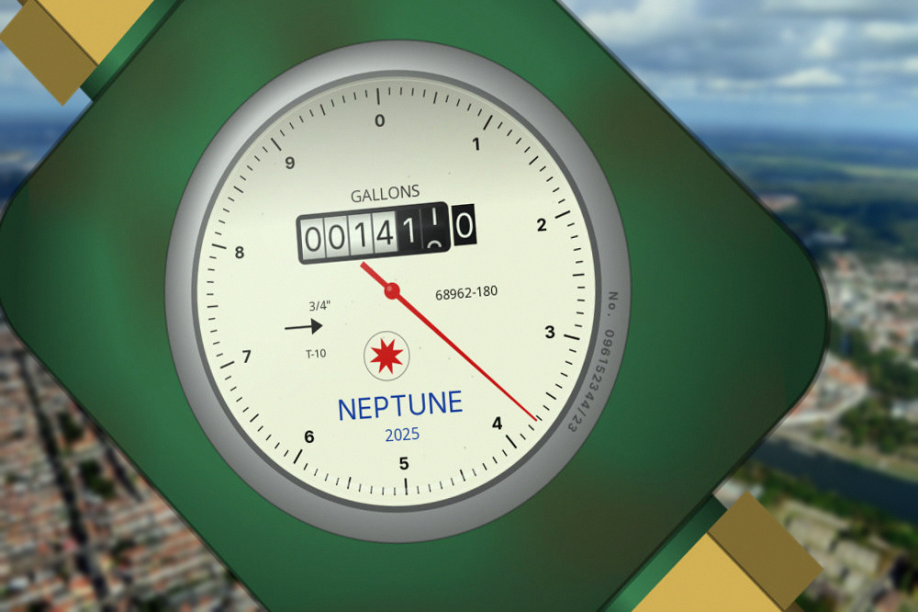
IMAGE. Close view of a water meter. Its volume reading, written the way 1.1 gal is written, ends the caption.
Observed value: 14113.7 gal
